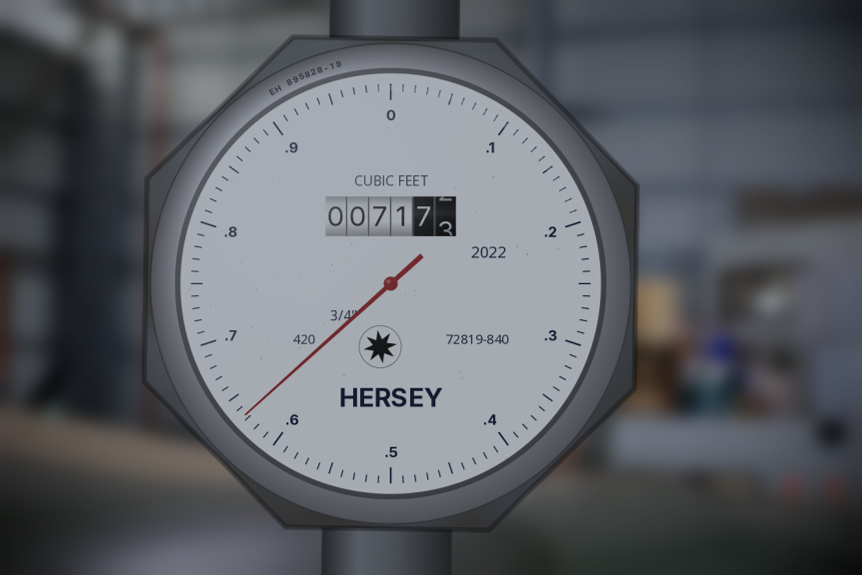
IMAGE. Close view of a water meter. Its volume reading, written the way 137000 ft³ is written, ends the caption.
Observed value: 7172.63 ft³
